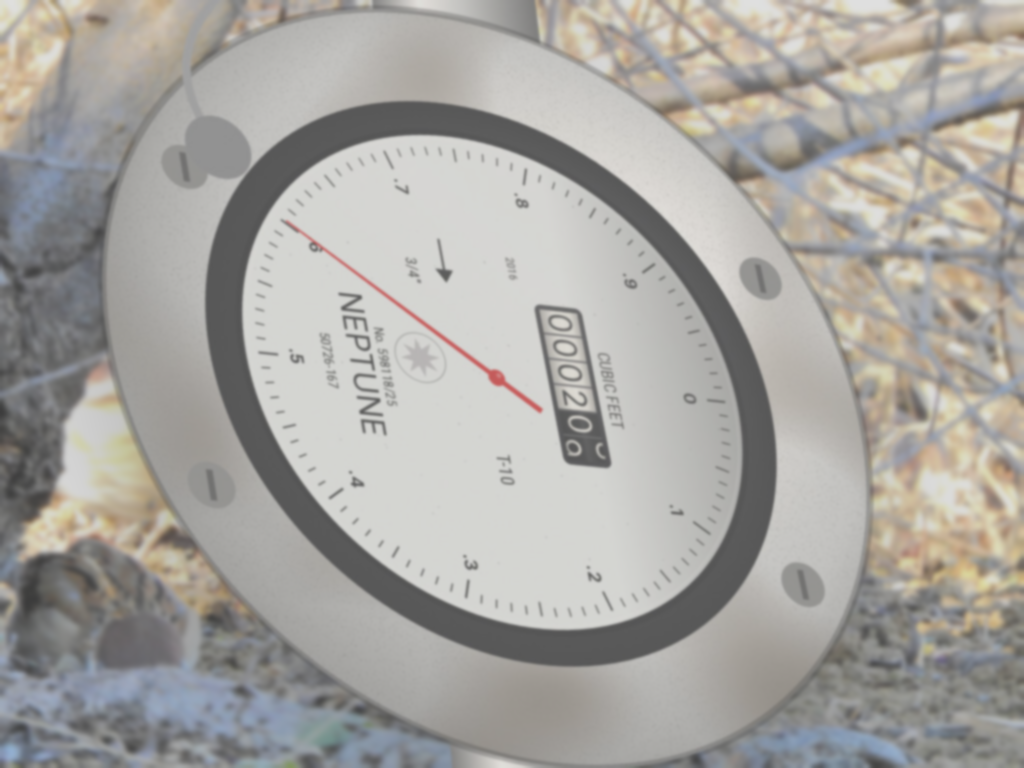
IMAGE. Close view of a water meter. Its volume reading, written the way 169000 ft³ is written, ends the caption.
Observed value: 208.60 ft³
